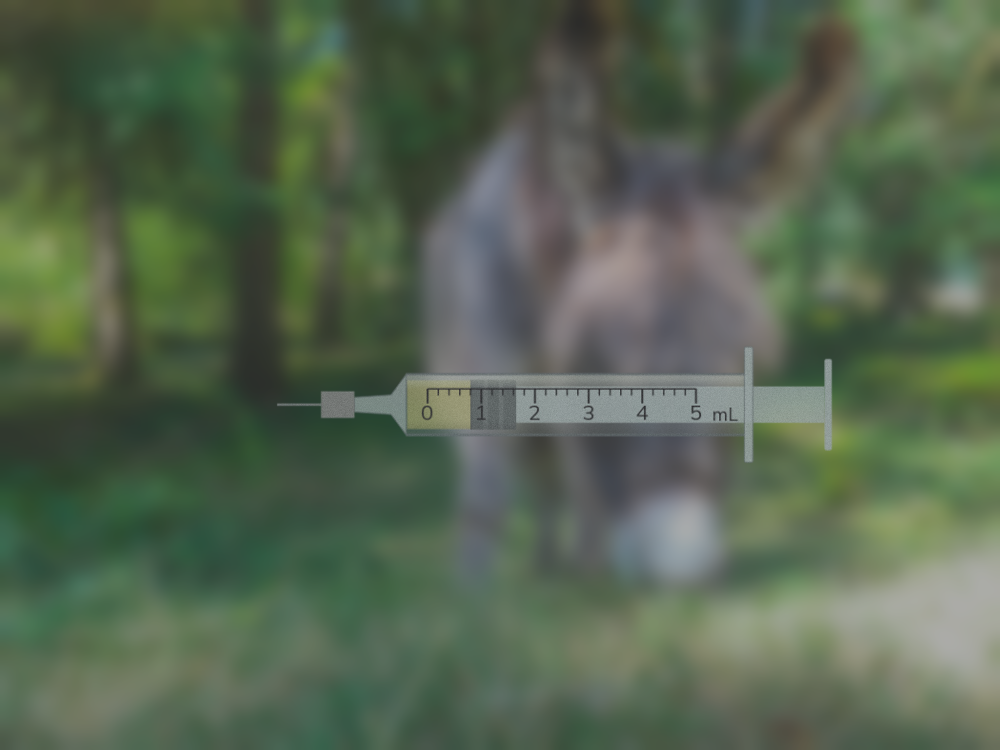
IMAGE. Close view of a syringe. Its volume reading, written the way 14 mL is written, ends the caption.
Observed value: 0.8 mL
